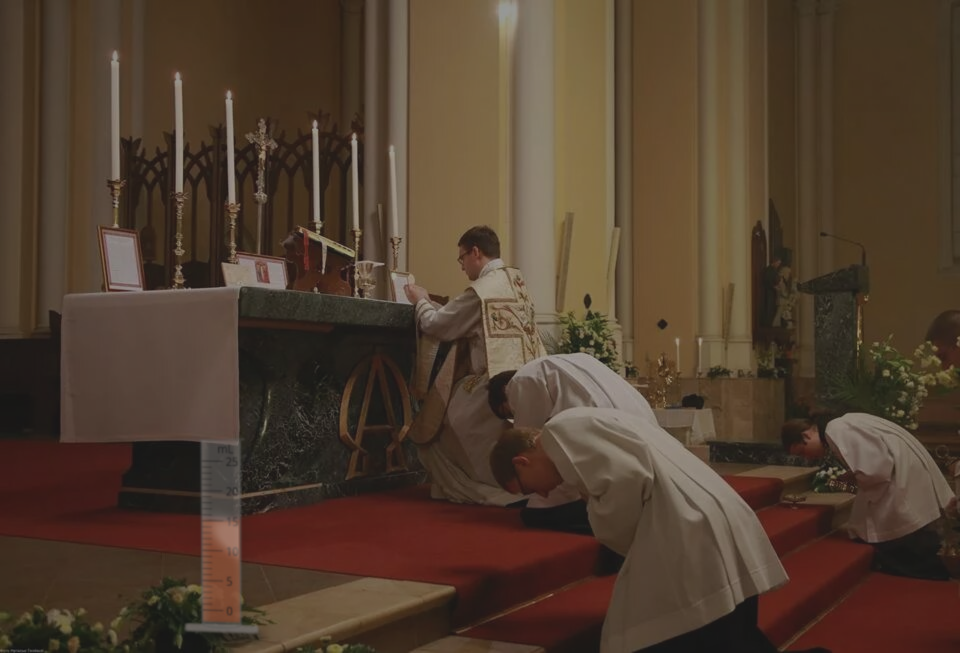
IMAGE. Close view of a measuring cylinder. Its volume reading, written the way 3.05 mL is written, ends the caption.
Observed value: 15 mL
